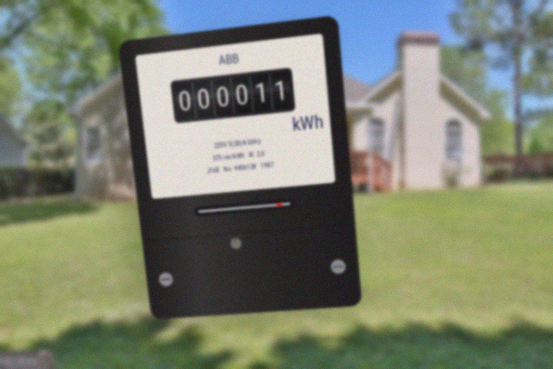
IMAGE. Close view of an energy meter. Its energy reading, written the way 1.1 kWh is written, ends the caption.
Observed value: 11 kWh
